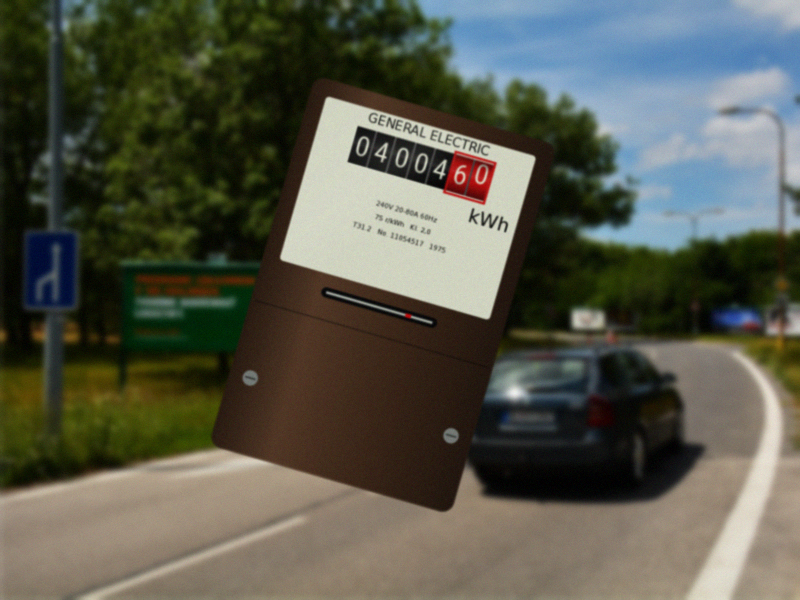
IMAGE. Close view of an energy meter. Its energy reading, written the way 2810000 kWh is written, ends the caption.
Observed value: 4004.60 kWh
